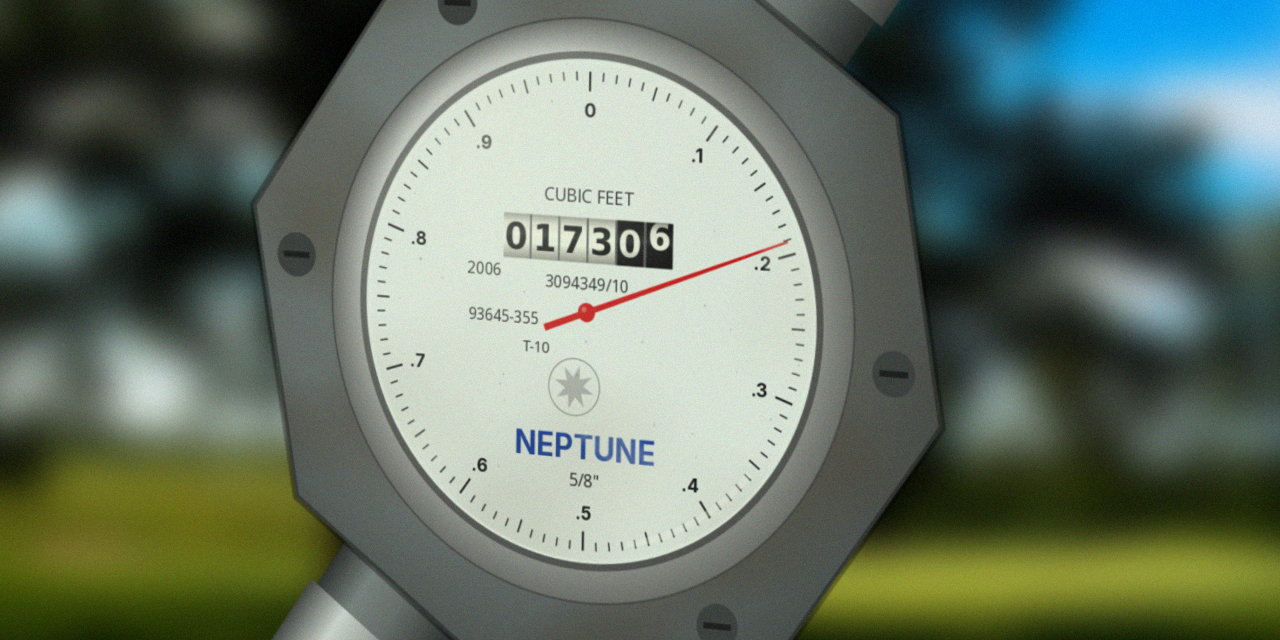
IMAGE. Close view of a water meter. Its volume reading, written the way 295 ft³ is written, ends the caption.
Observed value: 17306.19 ft³
